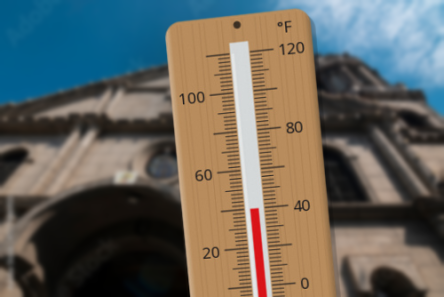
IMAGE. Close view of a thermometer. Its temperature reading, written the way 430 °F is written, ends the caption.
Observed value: 40 °F
